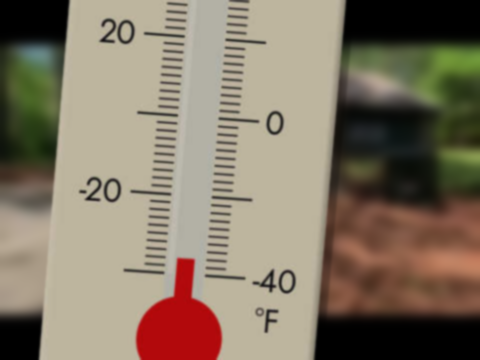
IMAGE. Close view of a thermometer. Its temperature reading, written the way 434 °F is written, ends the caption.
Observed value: -36 °F
